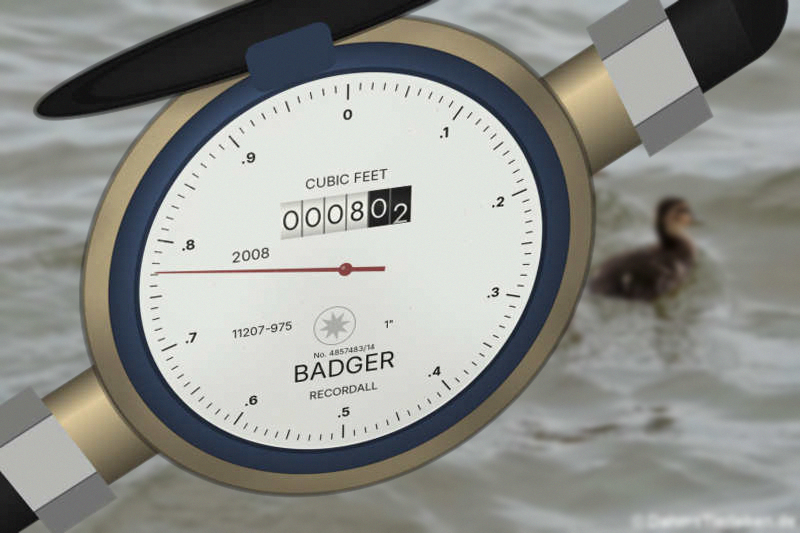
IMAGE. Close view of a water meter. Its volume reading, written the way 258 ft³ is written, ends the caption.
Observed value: 801.77 ft³
